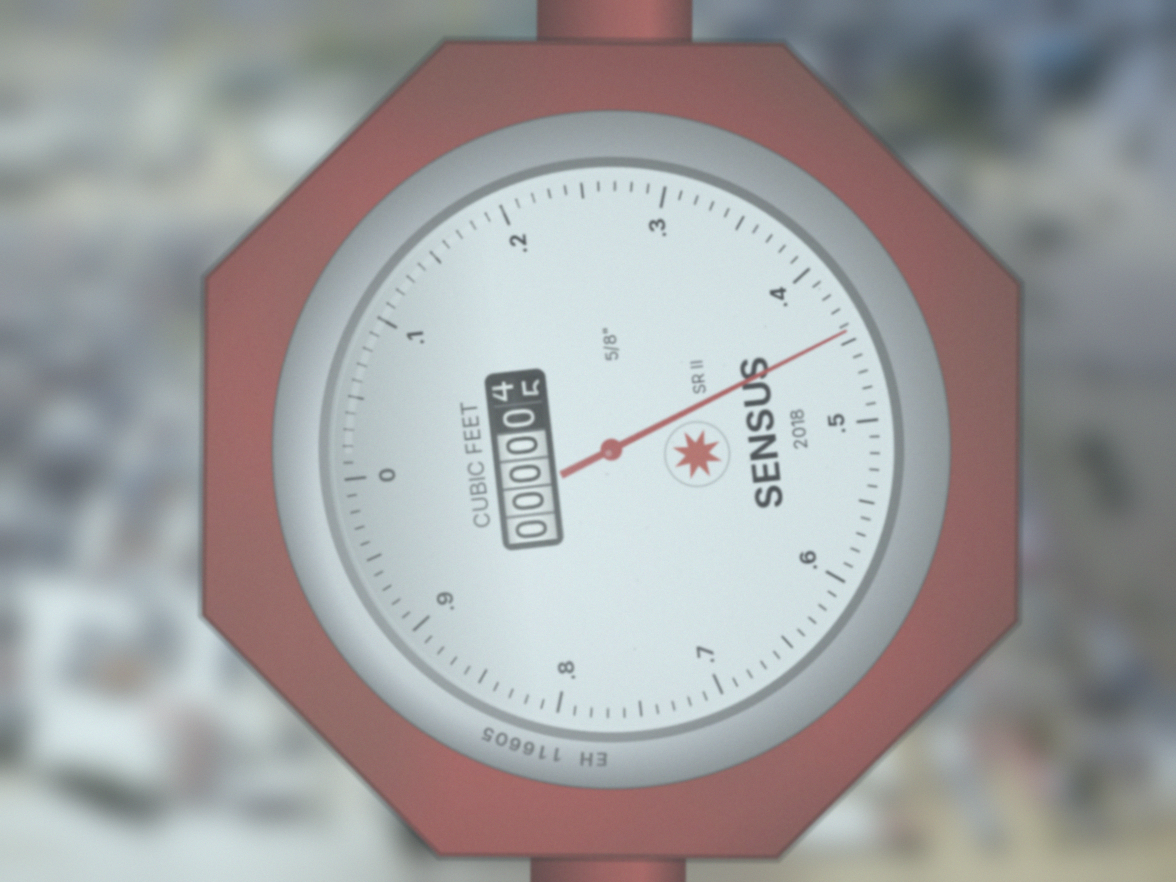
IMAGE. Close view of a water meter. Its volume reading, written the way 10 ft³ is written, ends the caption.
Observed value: 4.44 ft³
